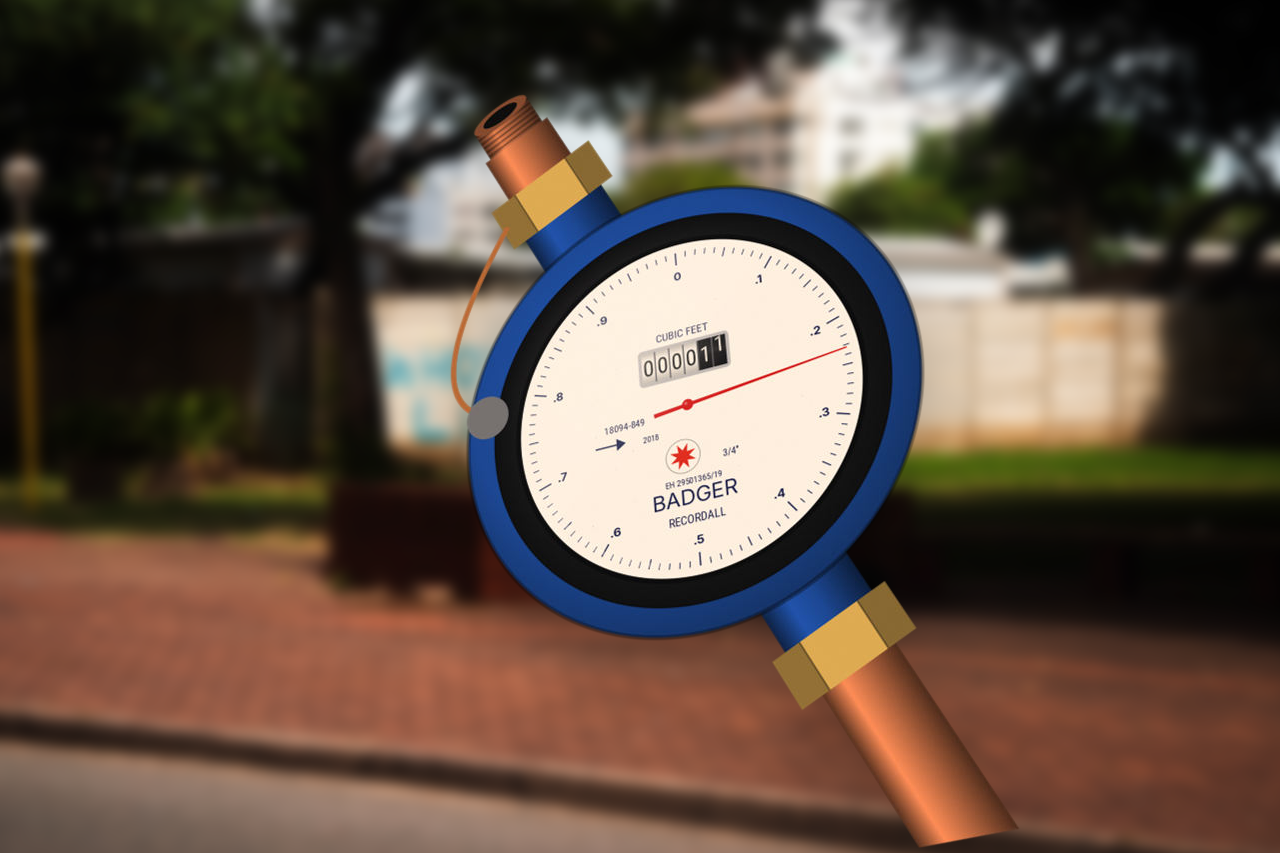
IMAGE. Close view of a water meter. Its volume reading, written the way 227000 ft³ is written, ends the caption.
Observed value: 11.23 ft³
